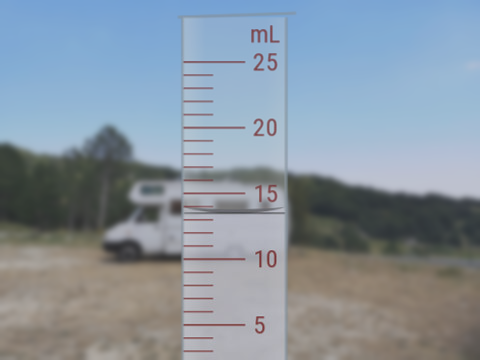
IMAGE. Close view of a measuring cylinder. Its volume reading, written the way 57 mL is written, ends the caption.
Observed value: 13.5 mL
